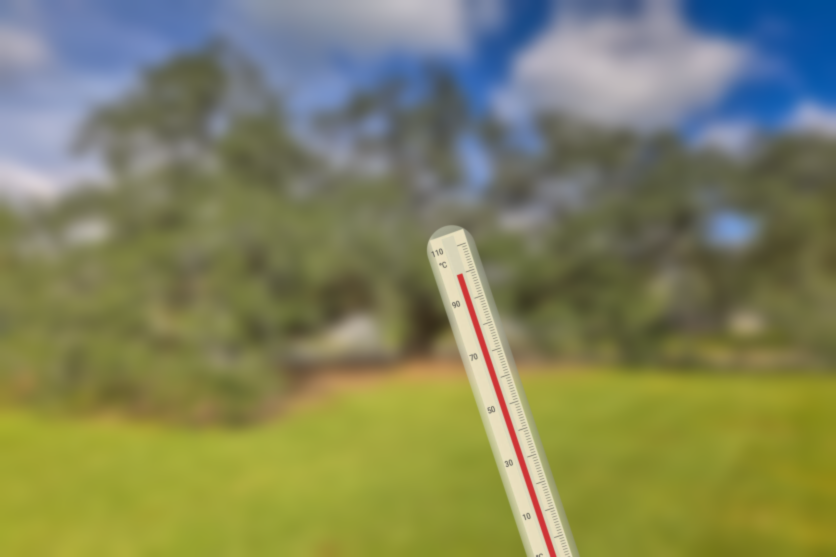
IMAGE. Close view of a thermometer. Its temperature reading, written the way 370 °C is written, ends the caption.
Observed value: 100 °C
